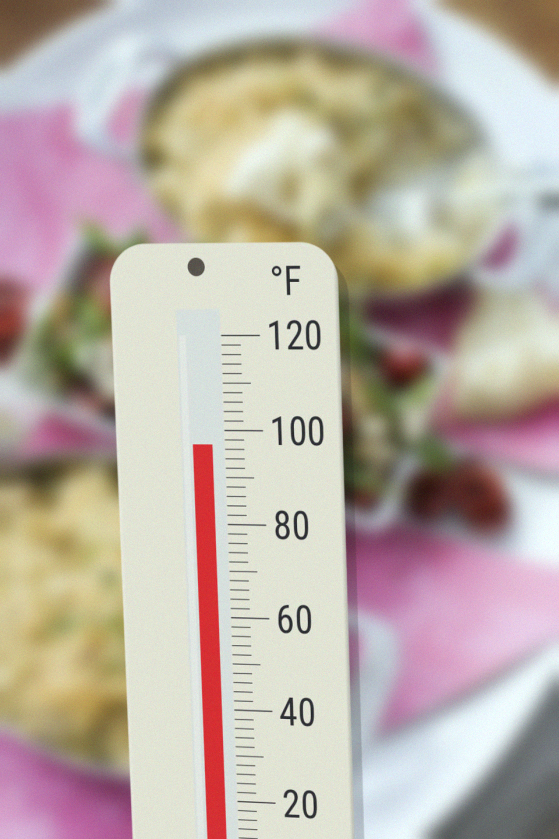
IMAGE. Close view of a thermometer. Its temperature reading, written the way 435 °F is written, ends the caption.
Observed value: 97 °F
